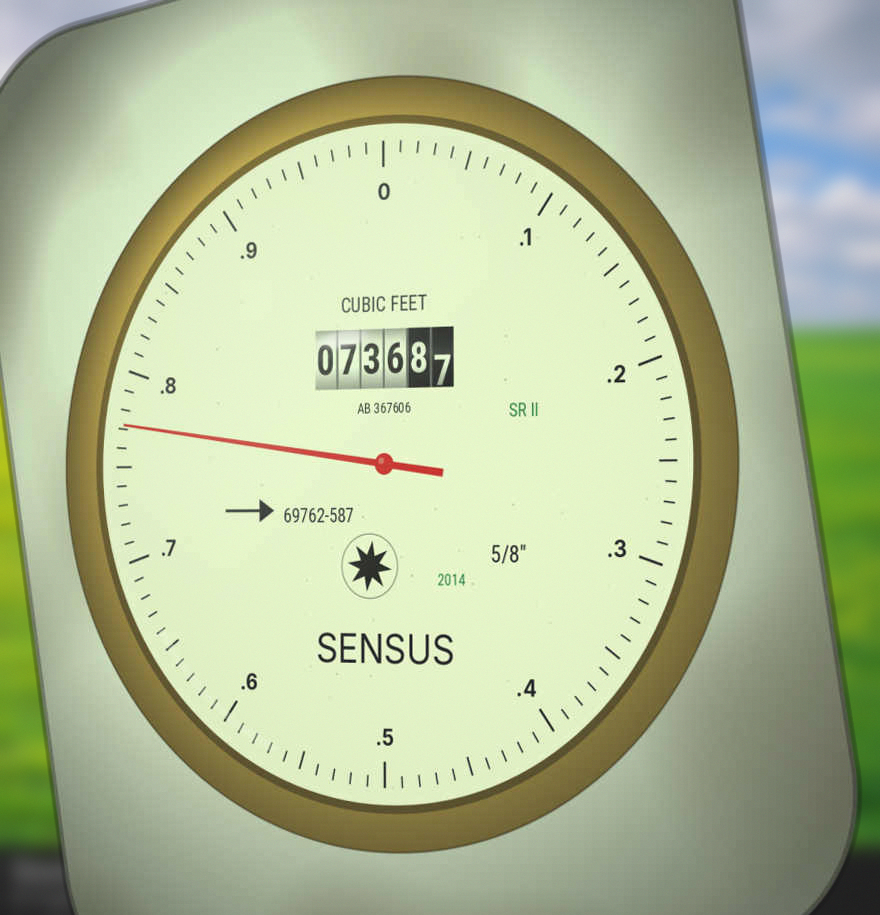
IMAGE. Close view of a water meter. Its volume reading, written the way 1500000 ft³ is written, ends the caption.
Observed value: 73686.77 ft³
